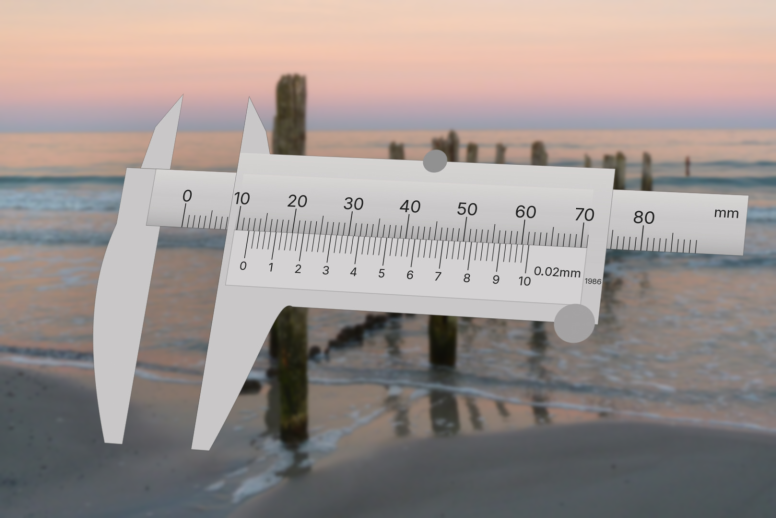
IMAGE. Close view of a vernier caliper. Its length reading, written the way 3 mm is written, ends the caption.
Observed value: 12.2 mm
